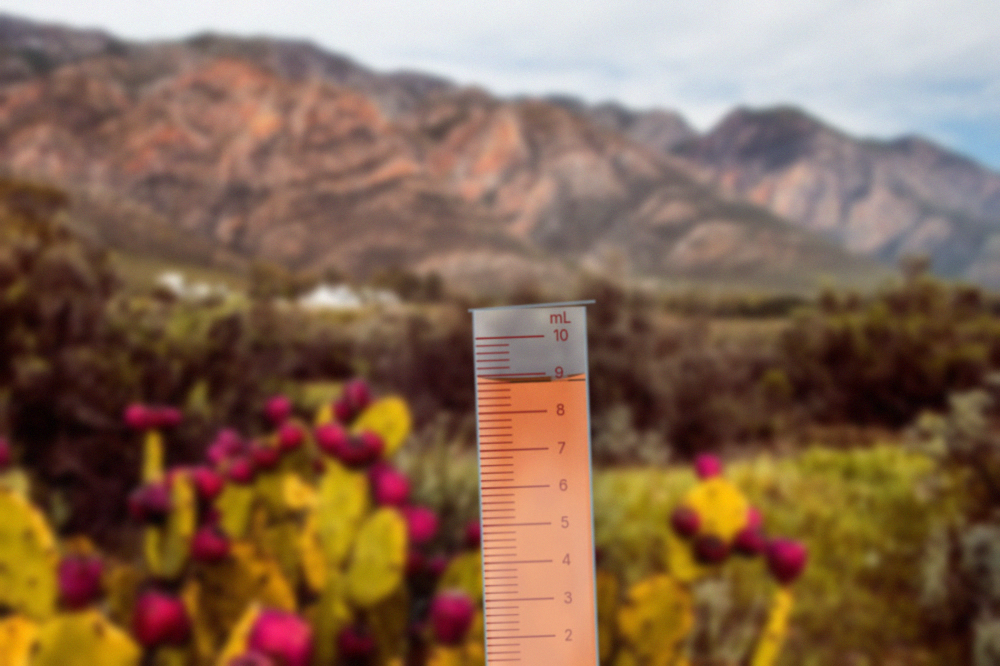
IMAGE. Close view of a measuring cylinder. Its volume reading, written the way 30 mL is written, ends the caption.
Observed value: 8.8 mL
